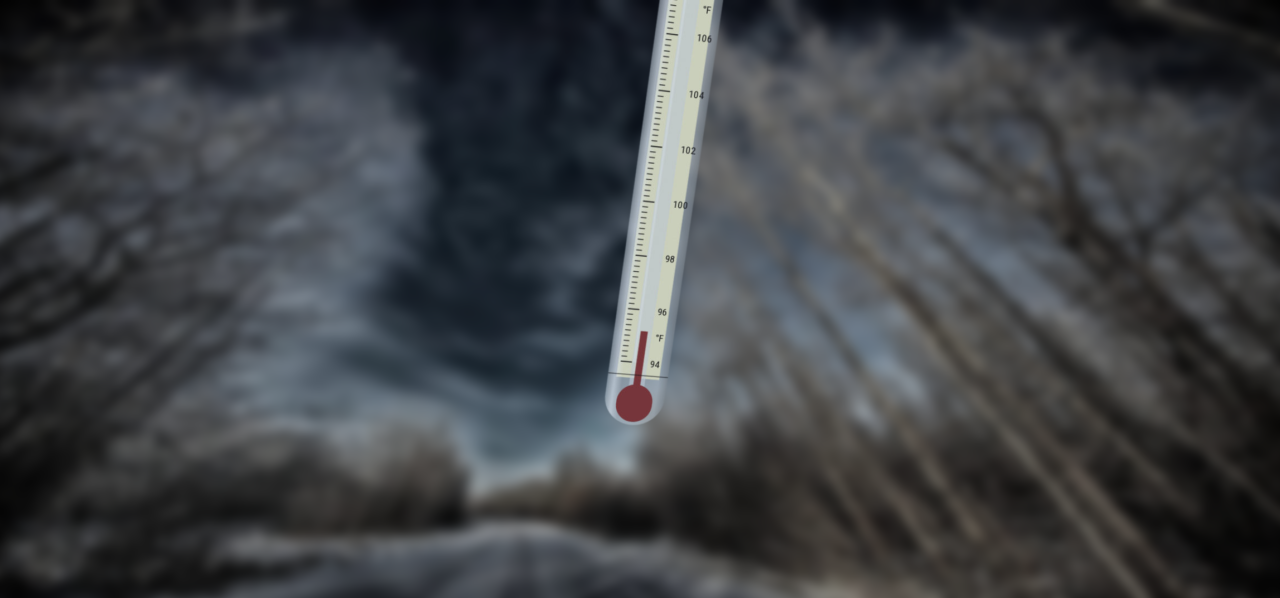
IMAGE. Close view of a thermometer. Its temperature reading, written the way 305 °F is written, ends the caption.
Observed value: 95.2 °F
